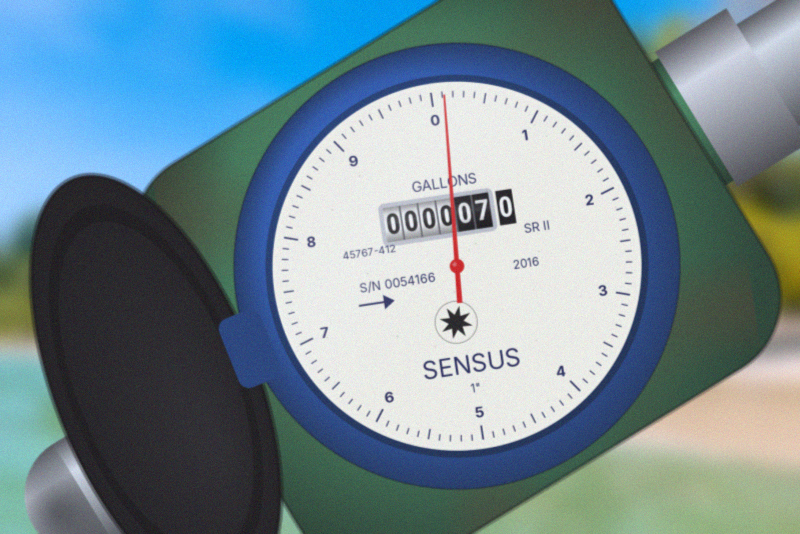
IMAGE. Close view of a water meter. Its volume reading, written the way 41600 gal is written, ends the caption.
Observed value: 70.1 gal
